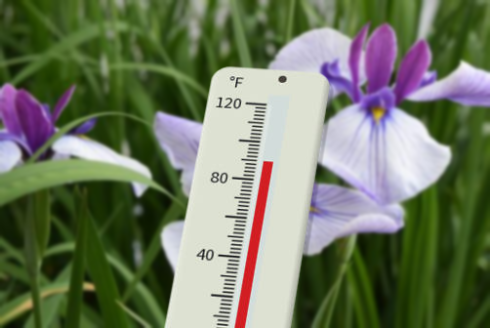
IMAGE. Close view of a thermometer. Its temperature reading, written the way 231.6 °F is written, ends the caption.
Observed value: 90 °F
